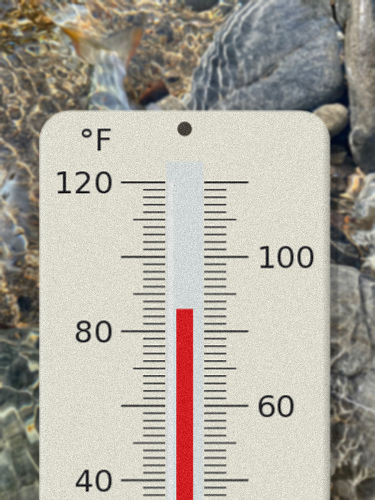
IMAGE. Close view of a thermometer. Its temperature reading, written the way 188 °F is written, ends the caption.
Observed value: 86 °F
